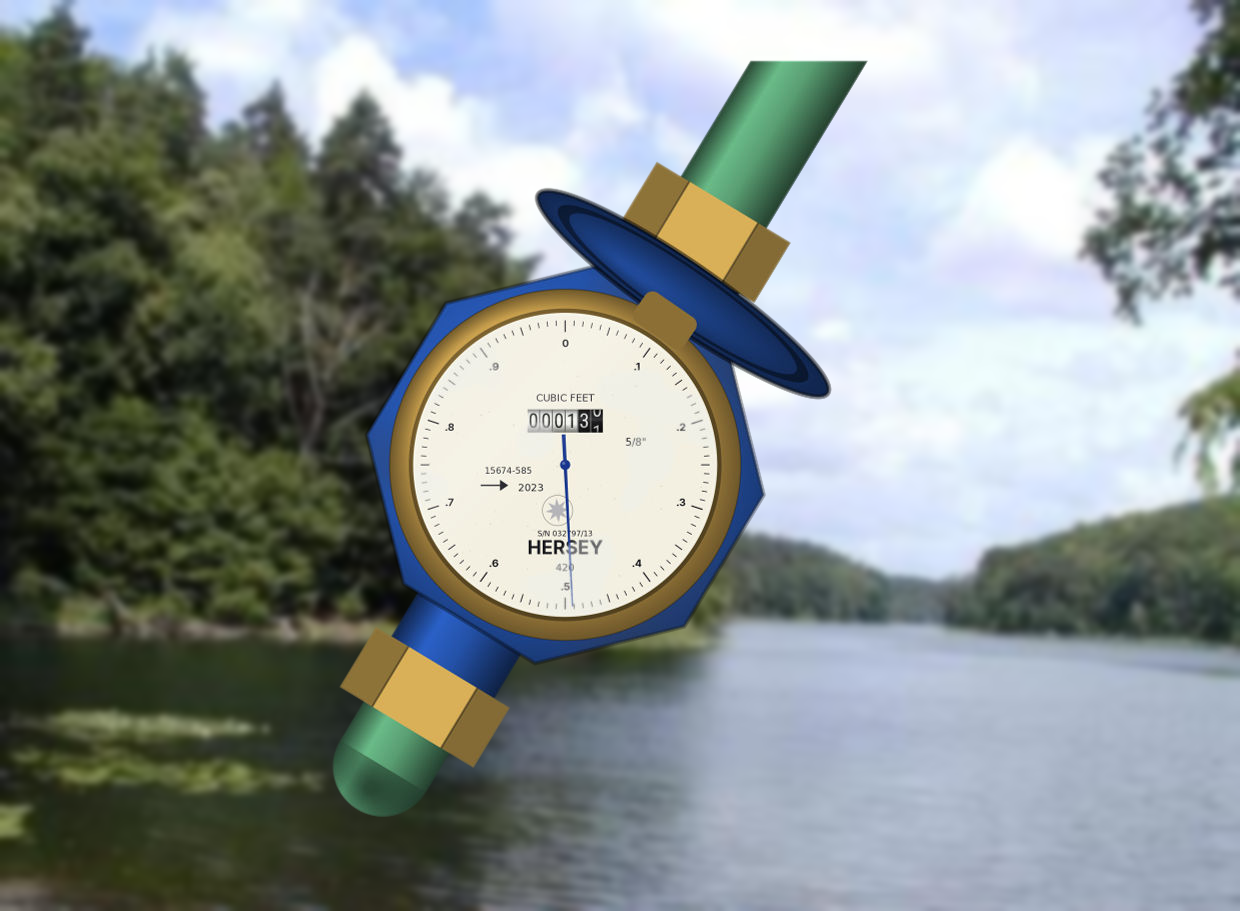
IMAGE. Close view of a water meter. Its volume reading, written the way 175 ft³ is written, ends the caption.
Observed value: 130.49 ft³
